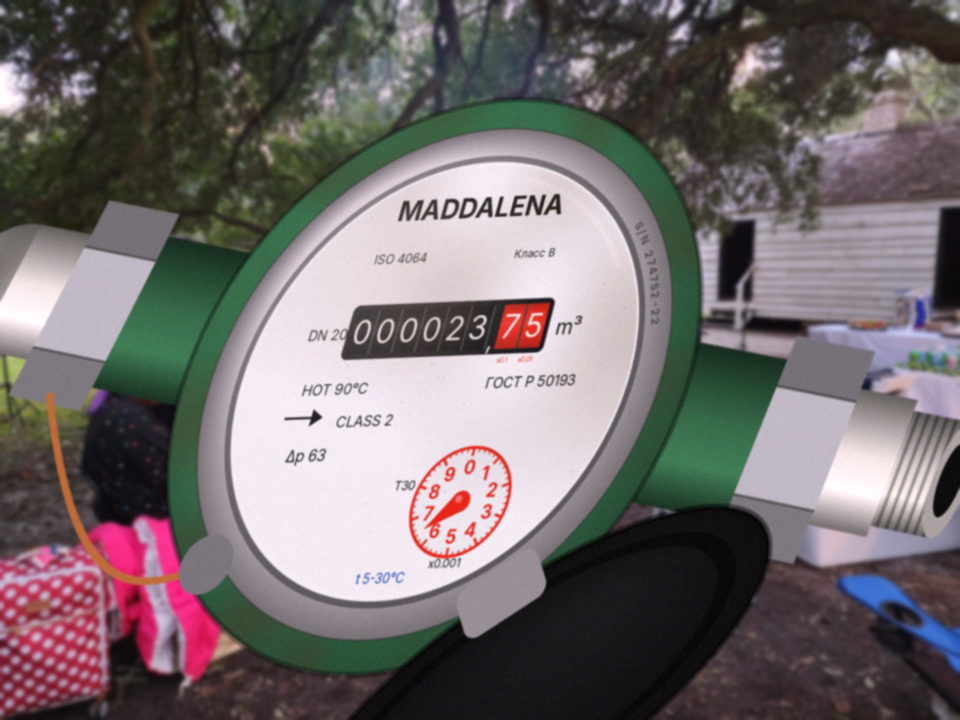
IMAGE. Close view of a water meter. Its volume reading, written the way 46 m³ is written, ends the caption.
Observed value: 23.756 m³
